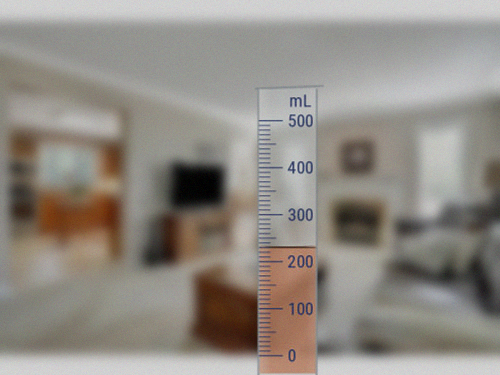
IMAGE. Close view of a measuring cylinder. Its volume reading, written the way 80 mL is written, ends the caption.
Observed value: 230 mL
